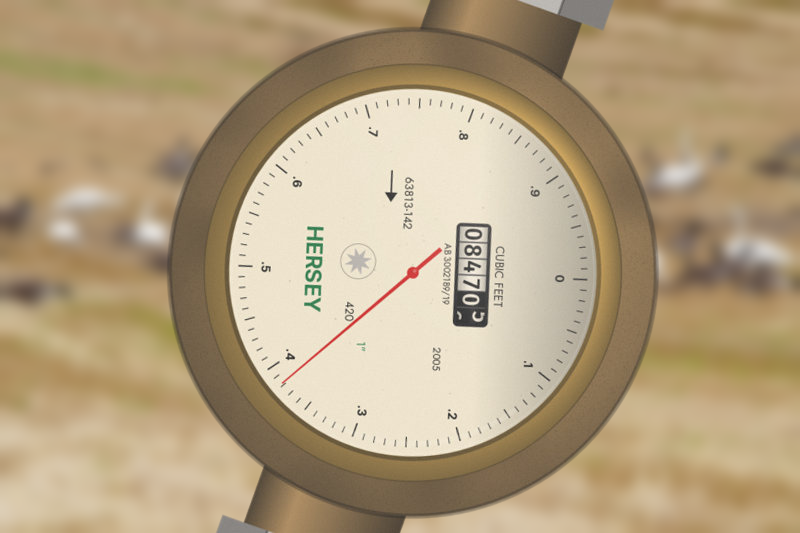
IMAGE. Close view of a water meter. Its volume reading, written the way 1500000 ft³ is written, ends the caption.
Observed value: 84705.38 ft³
